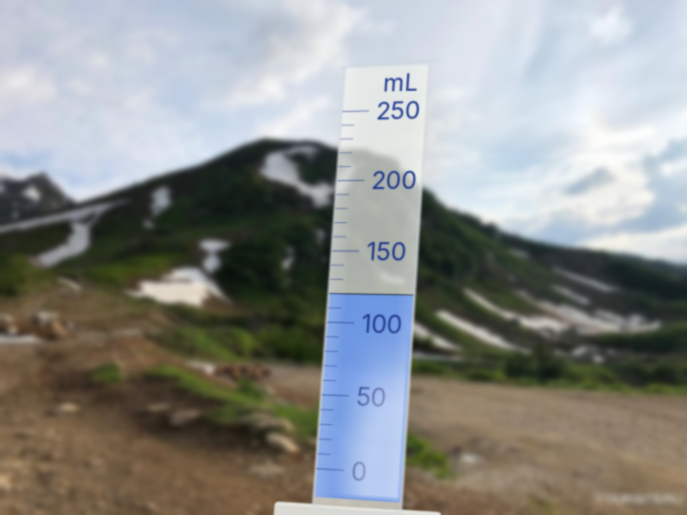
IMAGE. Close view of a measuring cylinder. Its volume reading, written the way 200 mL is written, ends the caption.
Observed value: 120 mL
